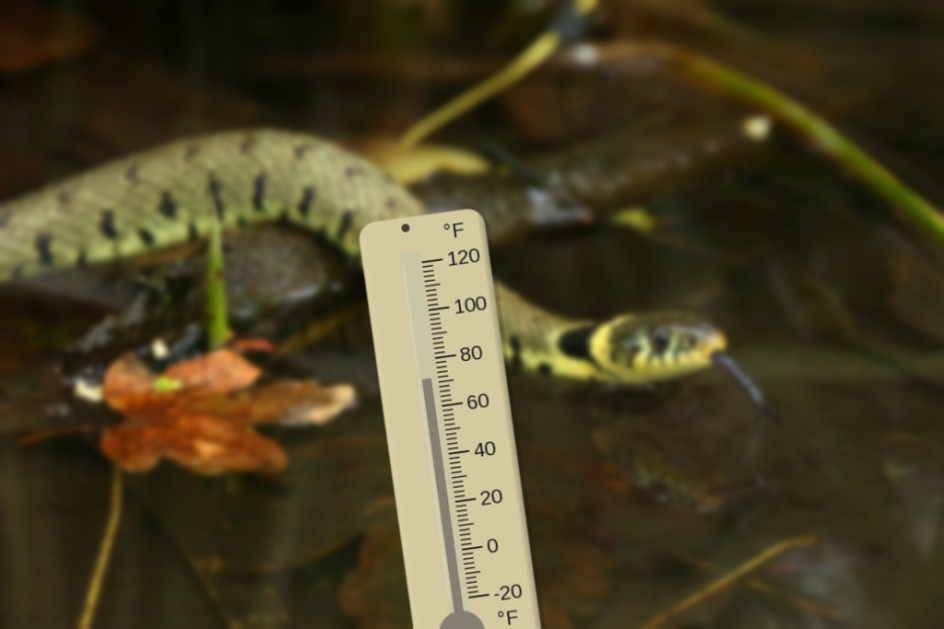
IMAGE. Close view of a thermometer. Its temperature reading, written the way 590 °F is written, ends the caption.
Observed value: 72 °F
